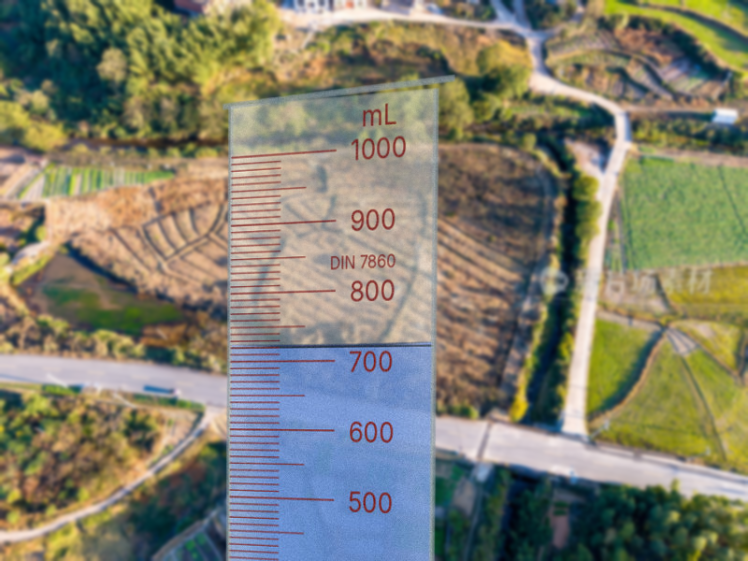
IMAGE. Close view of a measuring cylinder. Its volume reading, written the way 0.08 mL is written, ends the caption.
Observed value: 720 mL
